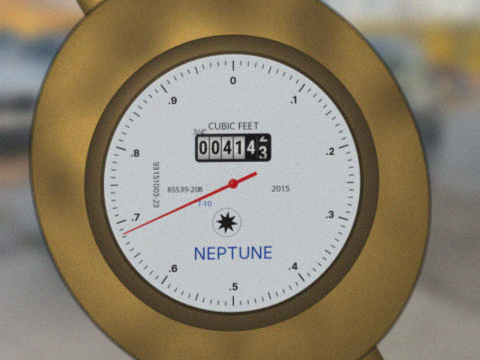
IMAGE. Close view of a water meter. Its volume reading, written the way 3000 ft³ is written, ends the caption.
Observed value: 4142.68 ft³
